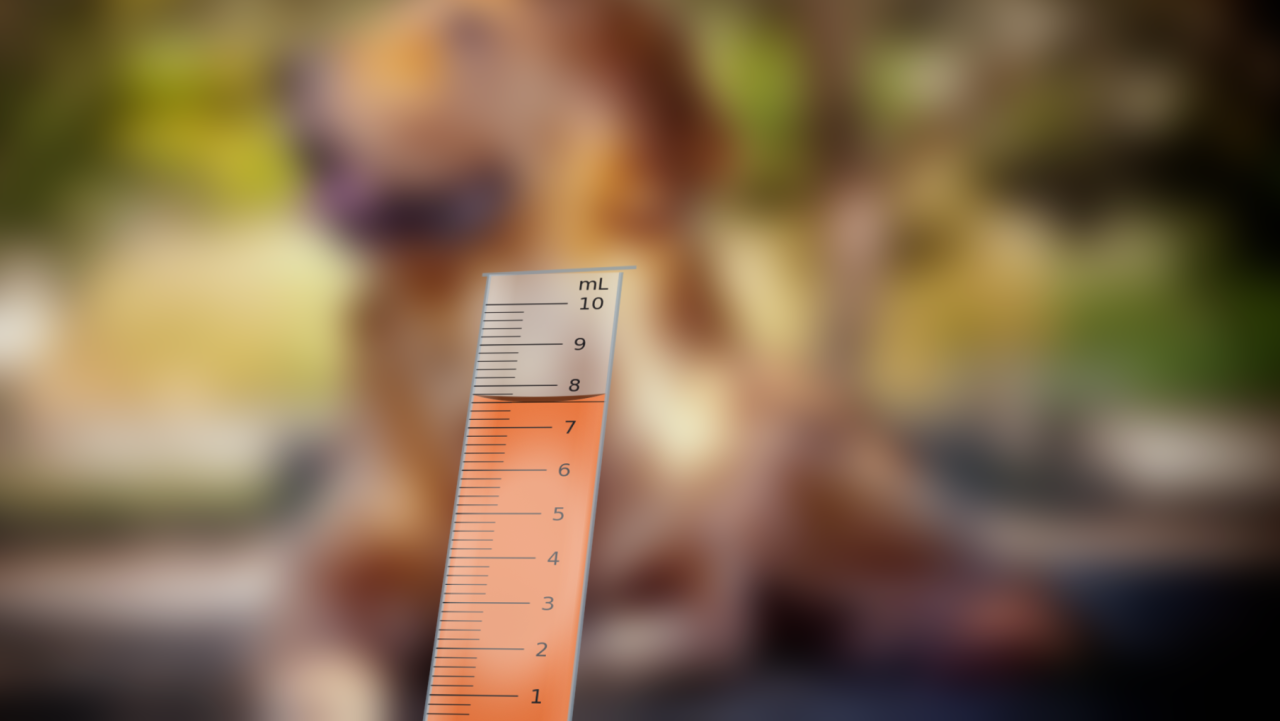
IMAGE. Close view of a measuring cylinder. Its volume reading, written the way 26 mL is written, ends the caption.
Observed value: 7.6 mL
